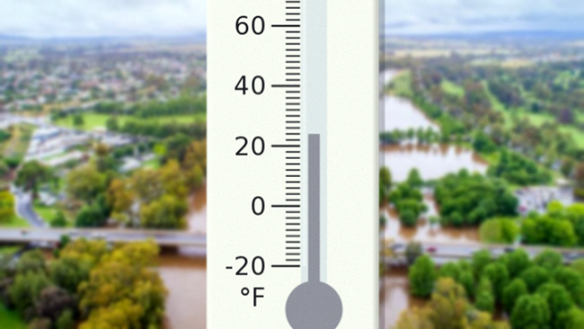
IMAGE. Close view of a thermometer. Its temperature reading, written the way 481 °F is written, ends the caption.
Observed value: 24 °F
